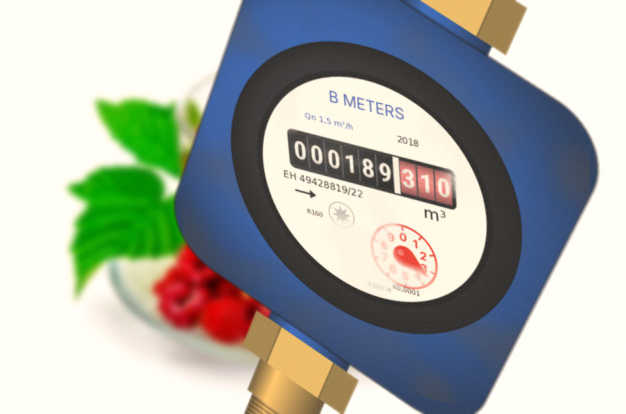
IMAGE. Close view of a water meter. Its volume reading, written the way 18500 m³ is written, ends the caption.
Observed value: 189.3103 m³
